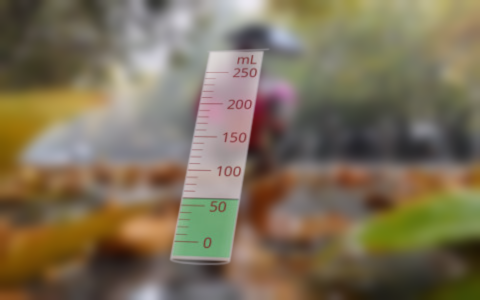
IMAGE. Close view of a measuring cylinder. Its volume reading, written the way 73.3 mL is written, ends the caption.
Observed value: 60 mL
